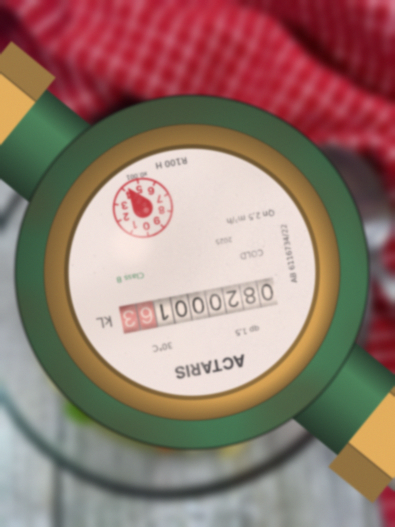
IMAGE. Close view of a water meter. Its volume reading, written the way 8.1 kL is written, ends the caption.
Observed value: 820001.634 kL
